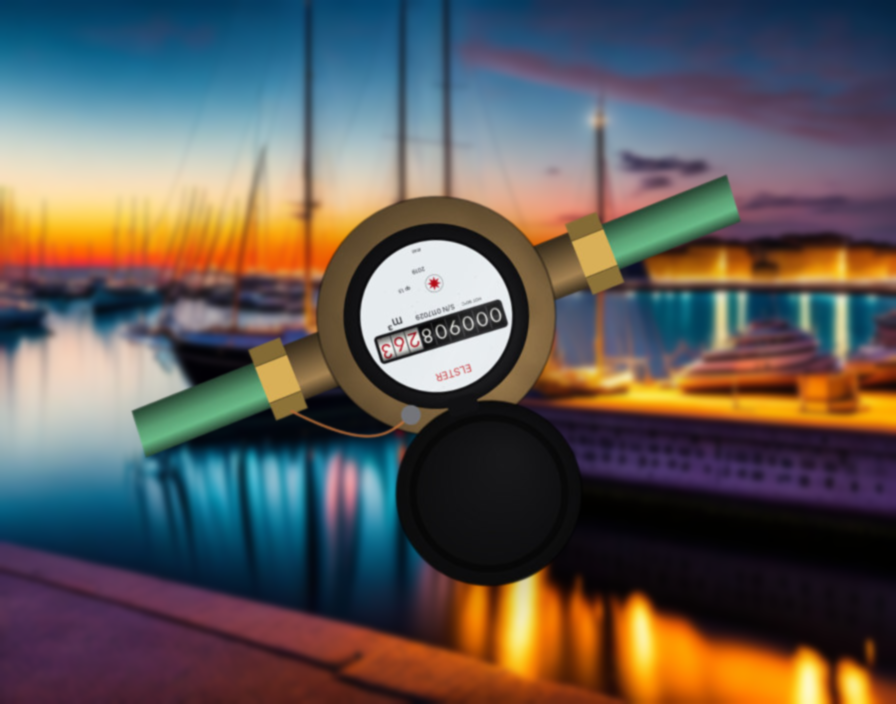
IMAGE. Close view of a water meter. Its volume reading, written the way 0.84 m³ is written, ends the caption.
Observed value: 908.263 m³
